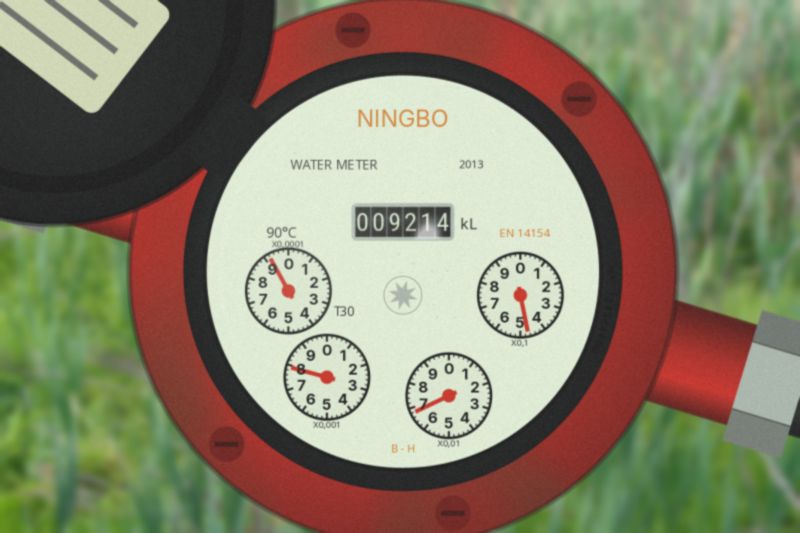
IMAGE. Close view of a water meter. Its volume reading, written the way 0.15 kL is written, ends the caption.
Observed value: 9214.4679 kL
